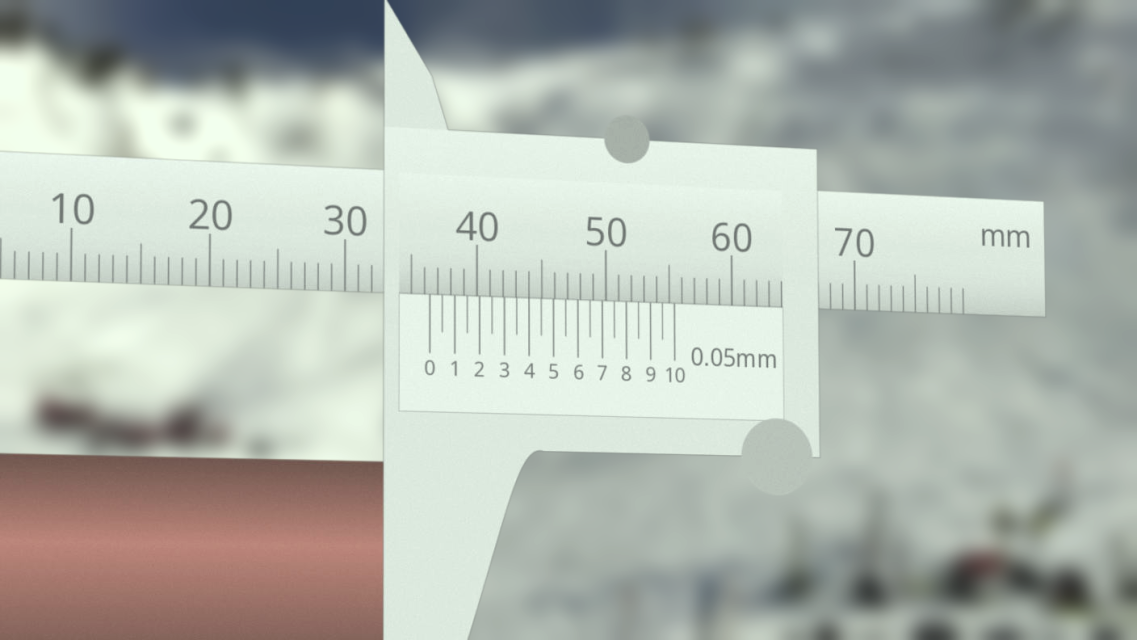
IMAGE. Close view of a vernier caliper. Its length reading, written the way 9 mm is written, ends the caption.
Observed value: 36.4 mm
